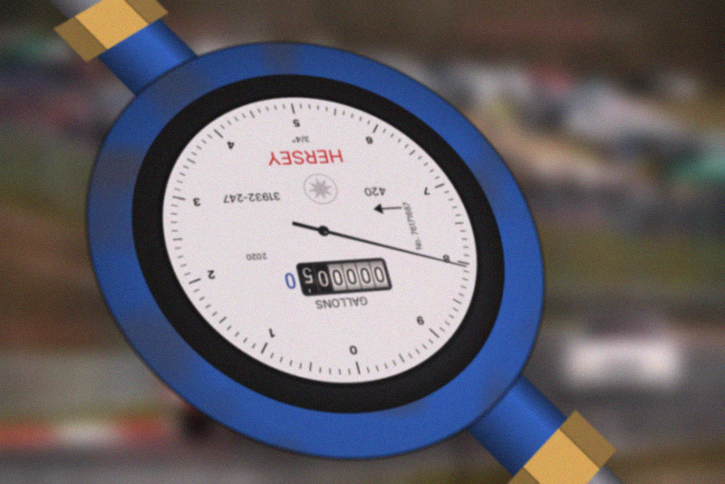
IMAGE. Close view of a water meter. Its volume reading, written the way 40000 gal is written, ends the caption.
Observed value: 48.0 gal
